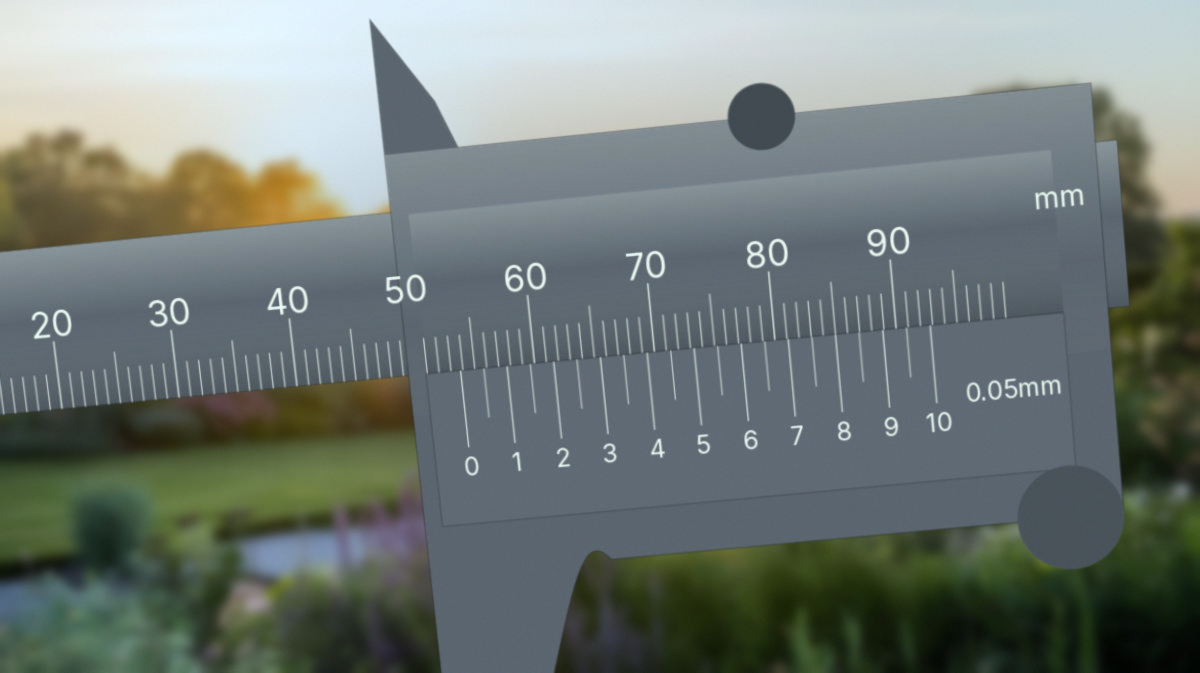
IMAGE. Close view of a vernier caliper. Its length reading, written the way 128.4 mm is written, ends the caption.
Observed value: 53.8 mm
